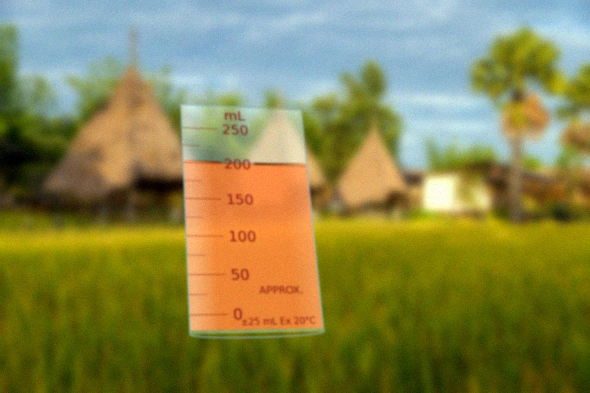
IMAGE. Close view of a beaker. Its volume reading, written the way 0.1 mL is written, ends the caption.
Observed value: 200 mL
